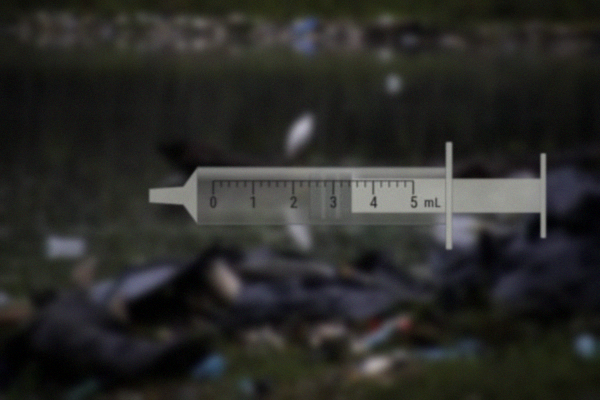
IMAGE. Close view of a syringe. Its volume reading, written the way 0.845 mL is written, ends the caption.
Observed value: 2.4 mL
